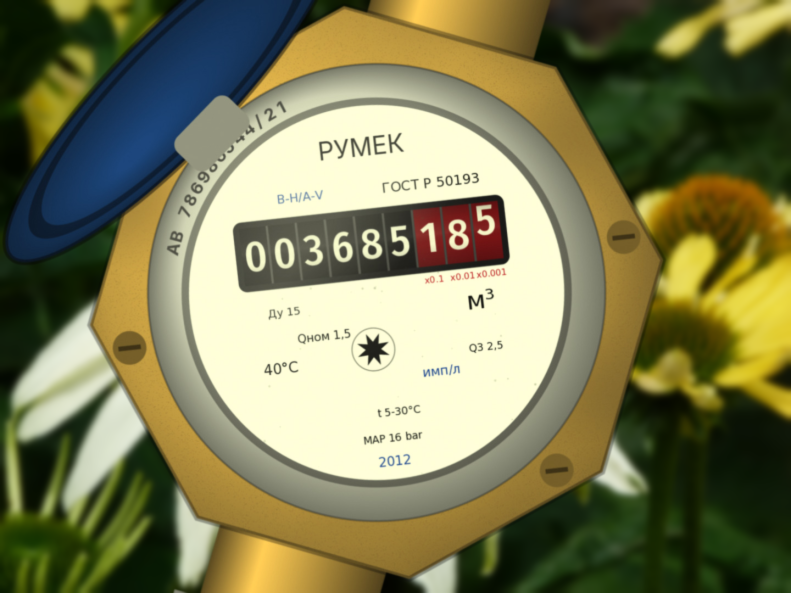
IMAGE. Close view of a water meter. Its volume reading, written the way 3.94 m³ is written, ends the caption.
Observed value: 3685.185 m³
